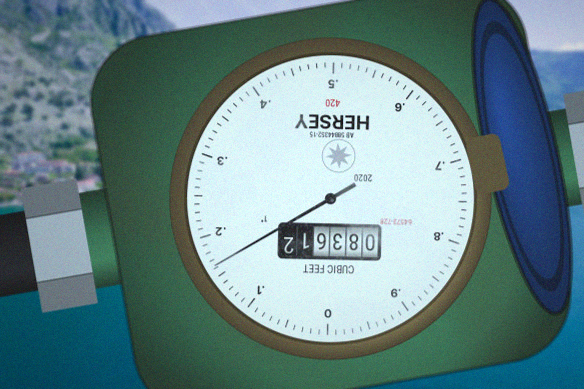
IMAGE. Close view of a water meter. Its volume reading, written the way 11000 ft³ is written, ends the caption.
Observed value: 83612.16 ft³
